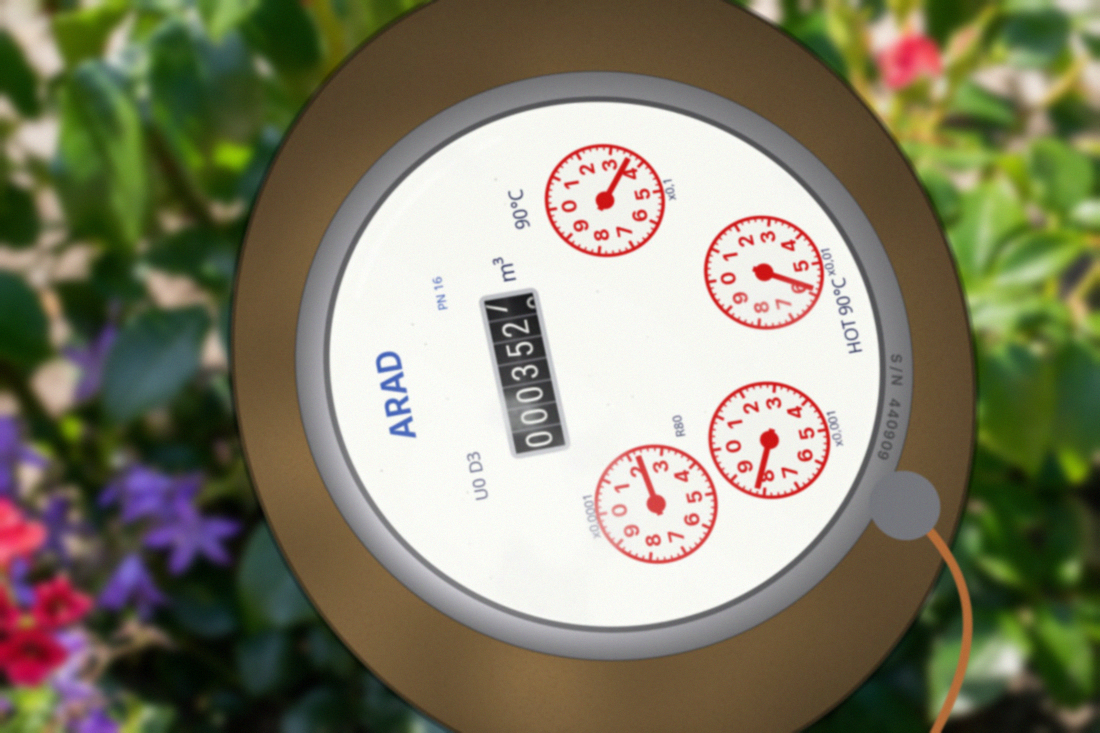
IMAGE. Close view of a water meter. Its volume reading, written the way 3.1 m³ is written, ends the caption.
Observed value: 3527.3582 m³
